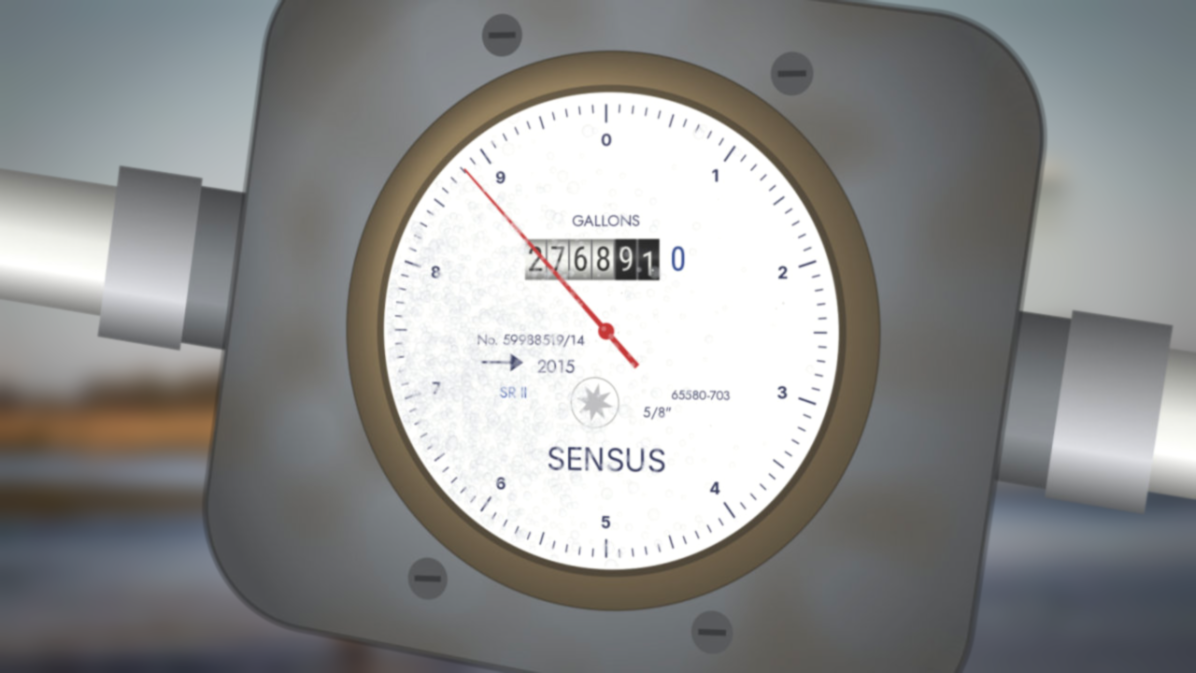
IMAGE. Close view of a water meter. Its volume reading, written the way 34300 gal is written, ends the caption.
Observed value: 2768908.8 gal
